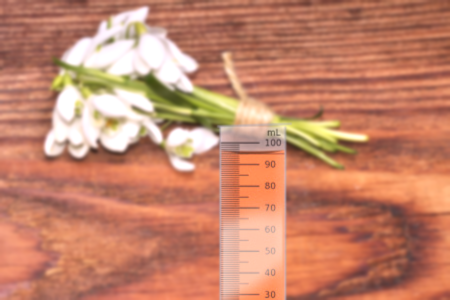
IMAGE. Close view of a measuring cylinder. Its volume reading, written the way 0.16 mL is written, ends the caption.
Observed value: 95 mL
